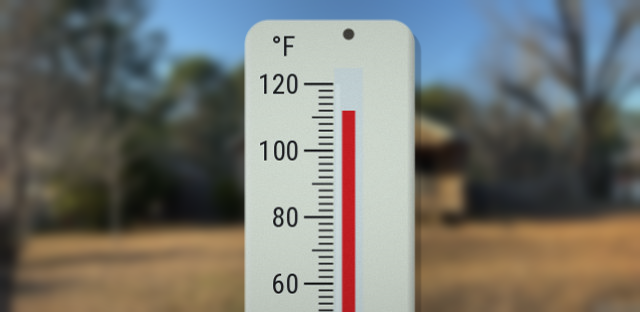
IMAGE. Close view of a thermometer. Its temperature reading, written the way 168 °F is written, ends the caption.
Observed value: 112 °F
